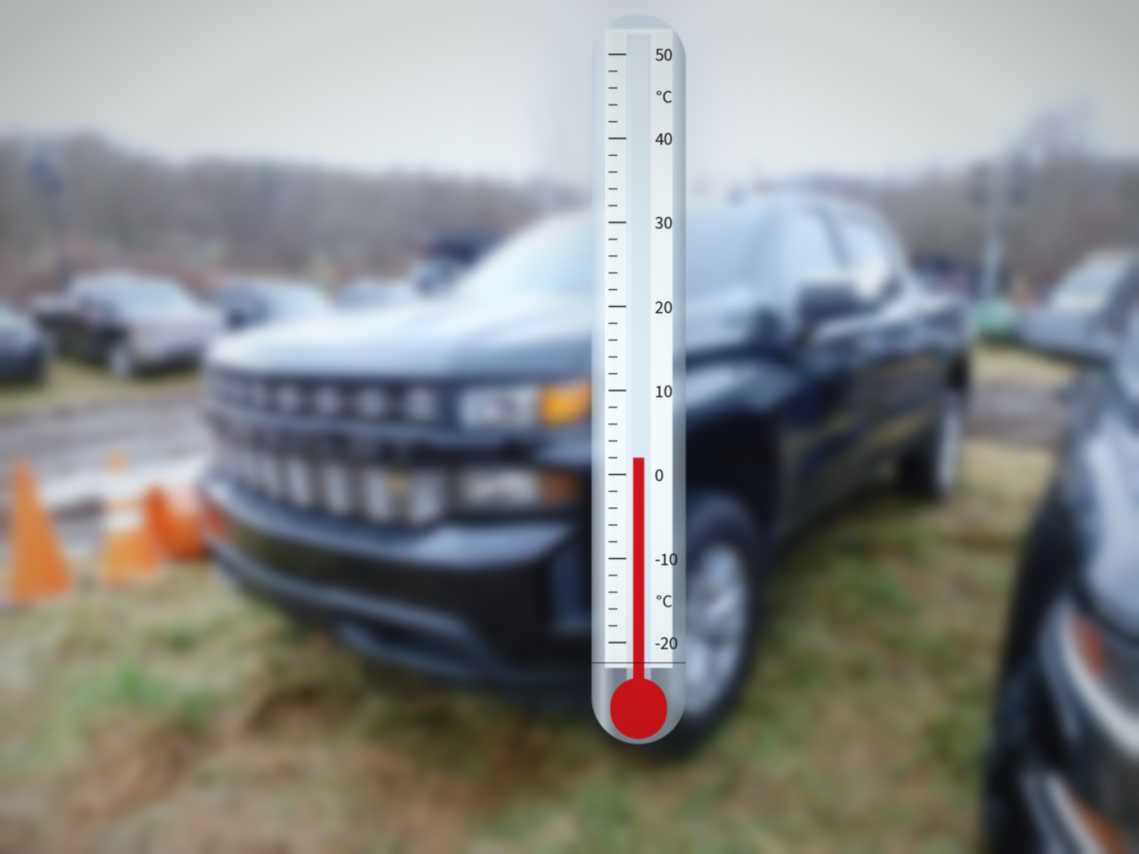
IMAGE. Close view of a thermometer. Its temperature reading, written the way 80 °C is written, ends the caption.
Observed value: 2 °C
